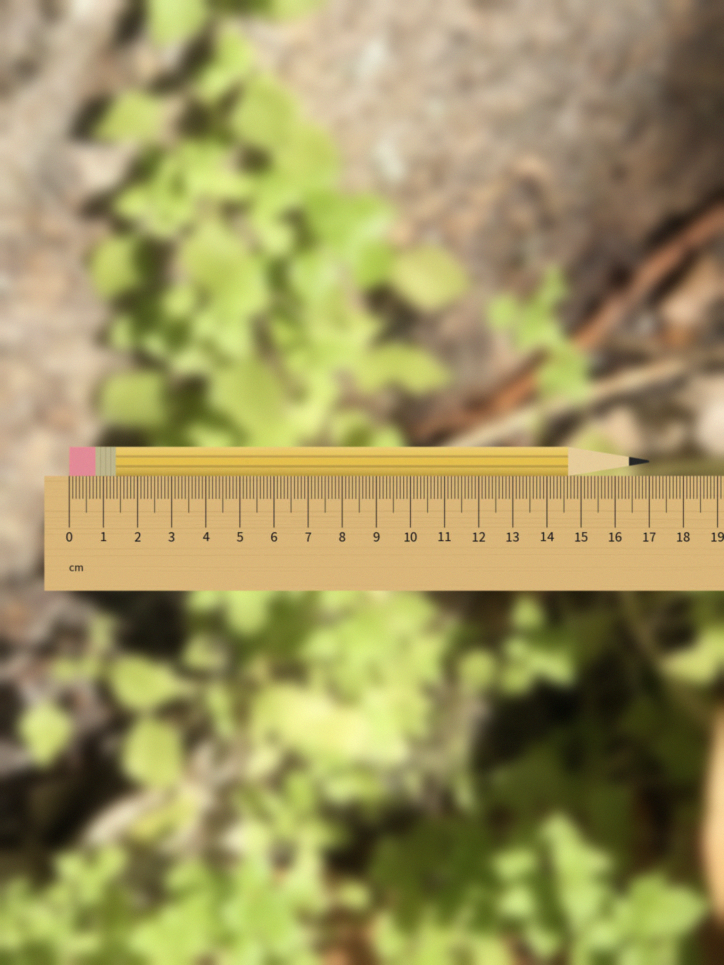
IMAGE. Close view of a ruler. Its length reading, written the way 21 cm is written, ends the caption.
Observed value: 17 cm
